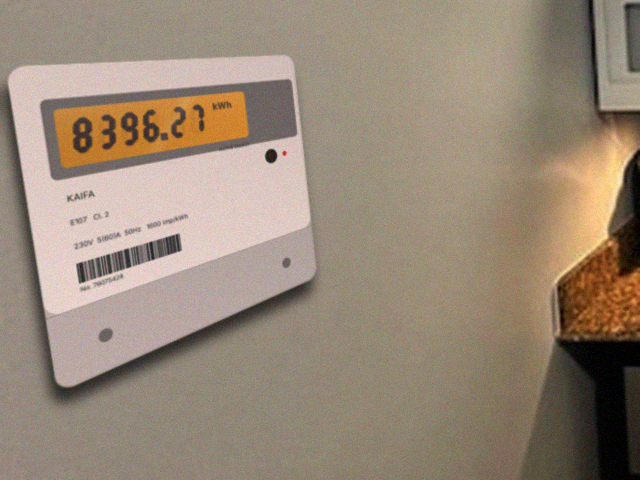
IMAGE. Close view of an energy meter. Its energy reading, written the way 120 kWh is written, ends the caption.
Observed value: 8396.27 kWh
